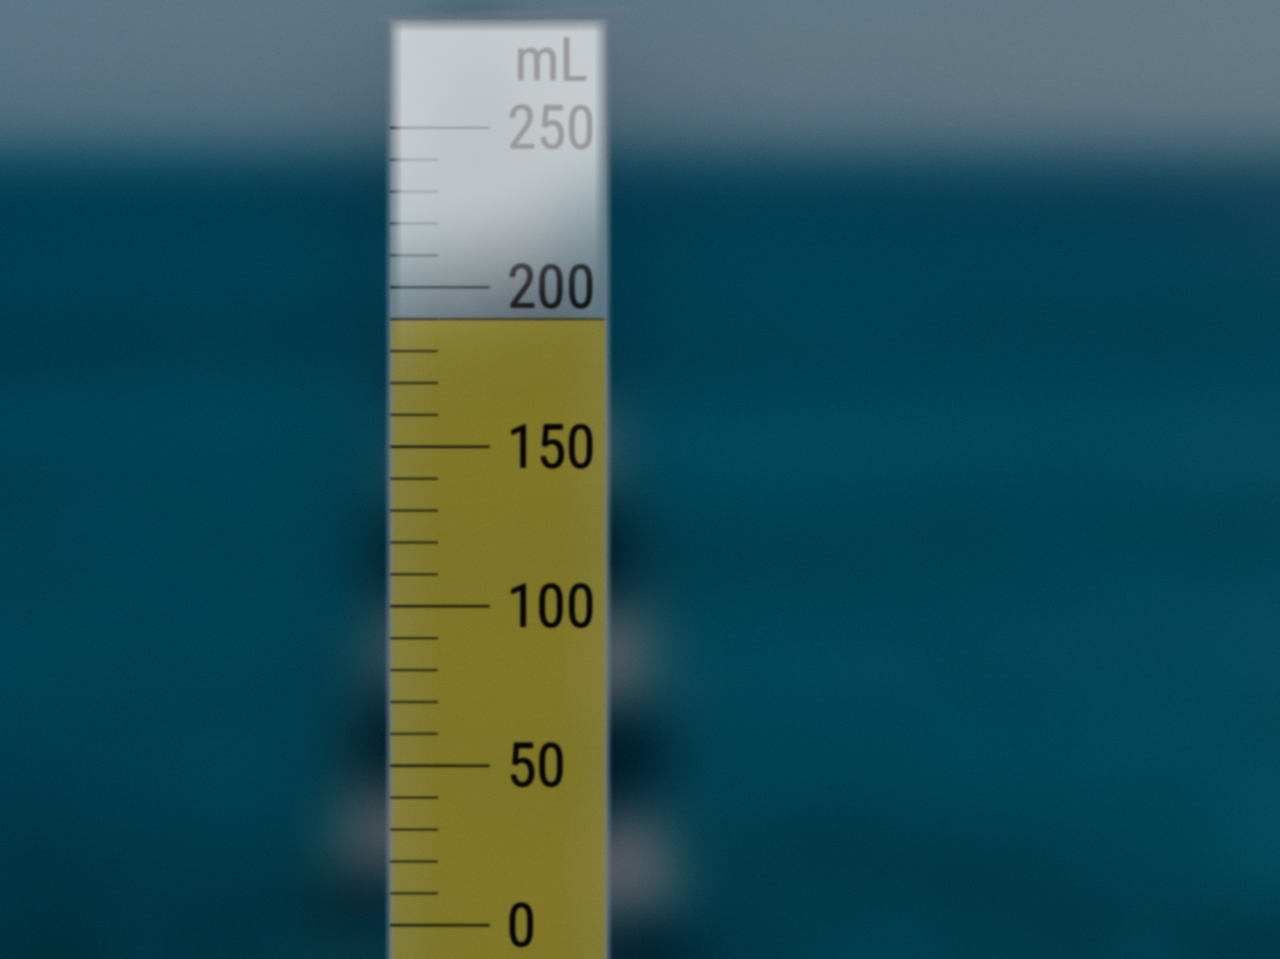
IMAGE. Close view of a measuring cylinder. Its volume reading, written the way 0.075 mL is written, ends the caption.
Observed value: 190 mL
